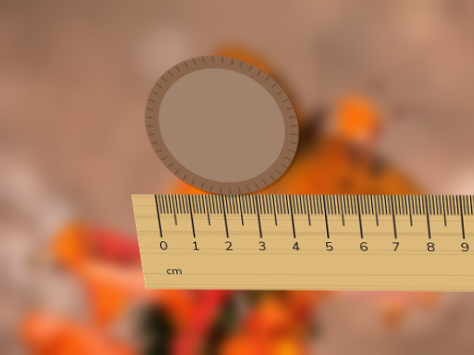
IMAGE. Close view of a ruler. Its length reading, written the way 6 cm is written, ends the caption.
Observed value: 4.5 cm
